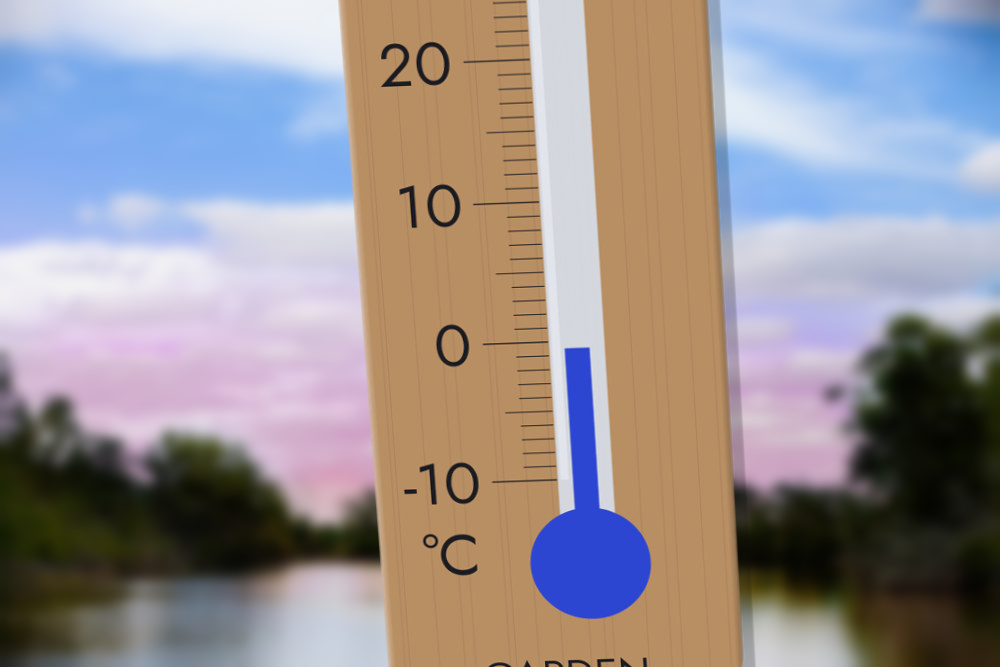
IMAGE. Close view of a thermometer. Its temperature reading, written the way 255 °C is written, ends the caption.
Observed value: -0.5 °C
